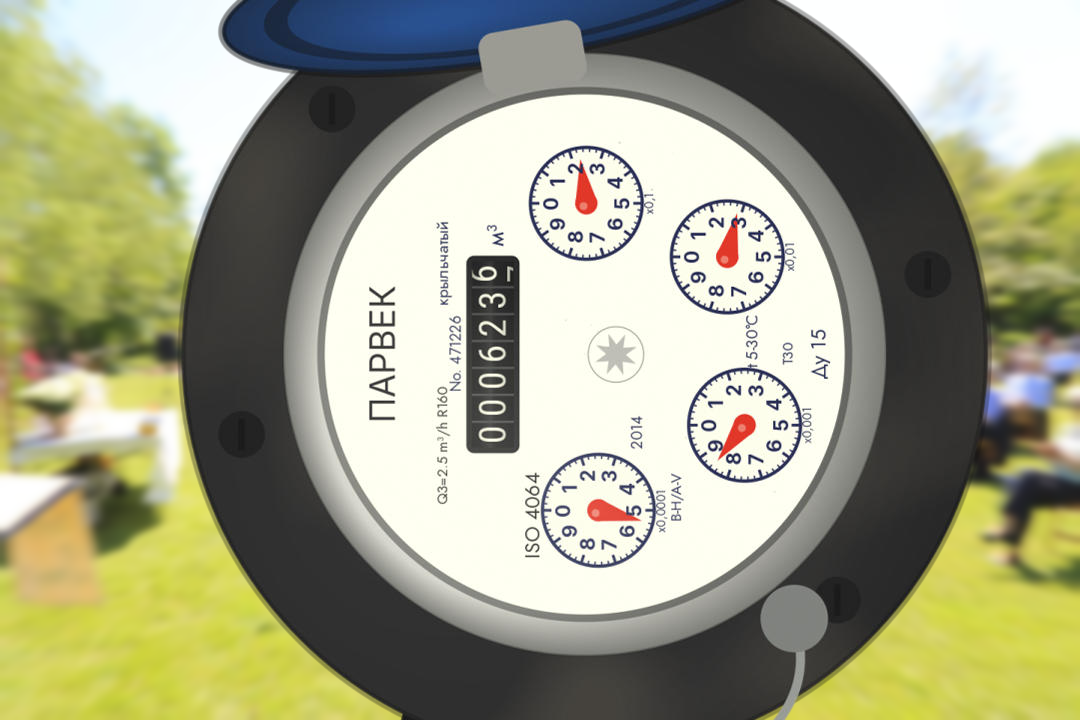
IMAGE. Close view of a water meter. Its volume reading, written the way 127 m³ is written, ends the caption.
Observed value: 6236.2285 m³
